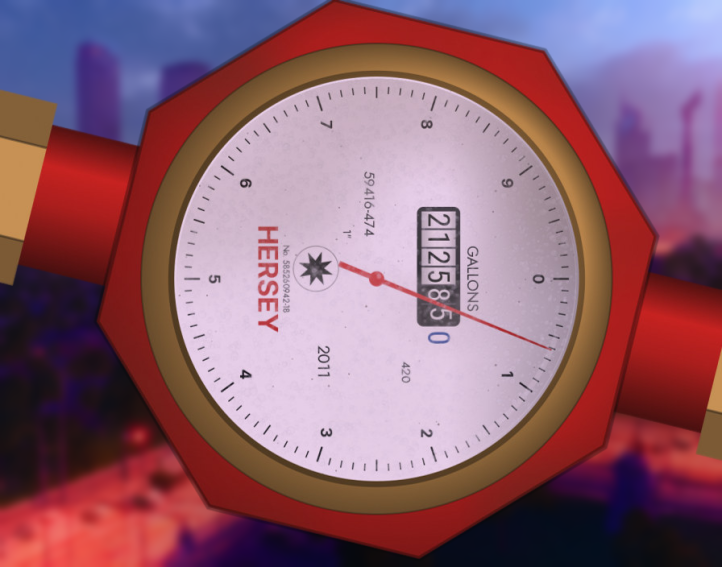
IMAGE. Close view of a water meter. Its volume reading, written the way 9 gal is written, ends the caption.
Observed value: 2125850.6 gal
